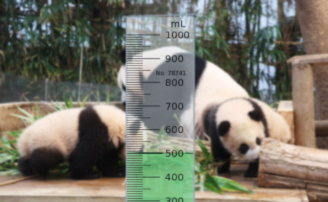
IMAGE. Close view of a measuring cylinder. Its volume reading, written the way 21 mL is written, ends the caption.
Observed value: 500 mL
